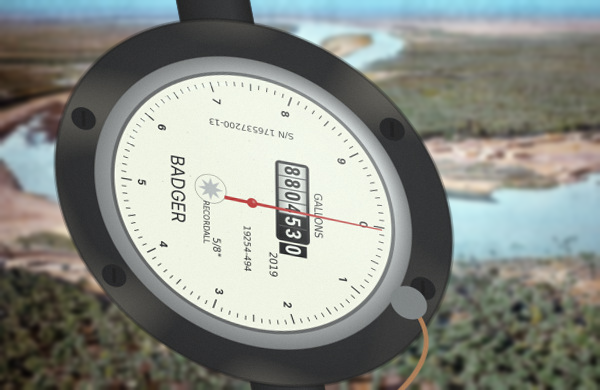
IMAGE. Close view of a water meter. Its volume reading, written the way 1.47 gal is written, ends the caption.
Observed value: 8804530.0 gal
